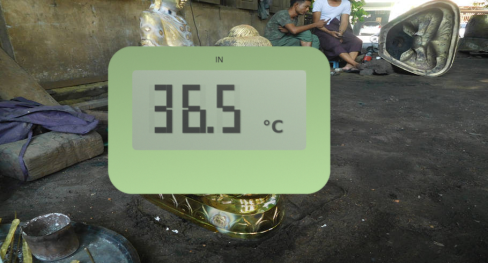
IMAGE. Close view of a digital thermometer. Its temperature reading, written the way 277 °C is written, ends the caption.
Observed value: 36.5 °C
